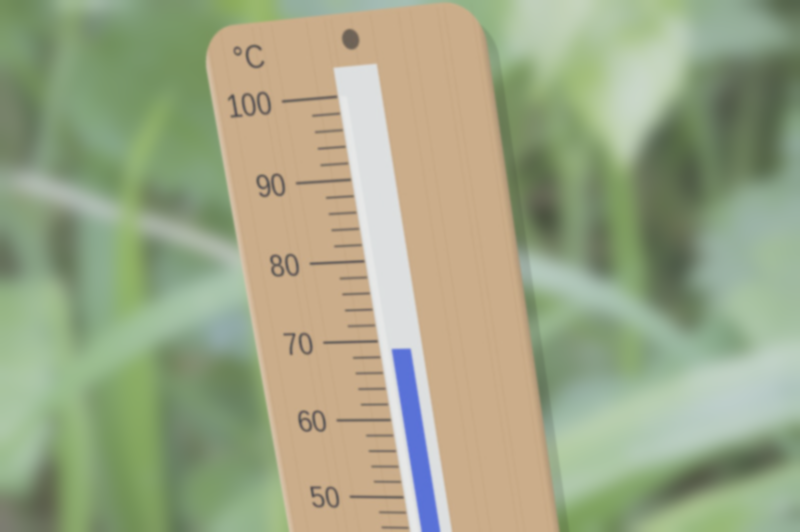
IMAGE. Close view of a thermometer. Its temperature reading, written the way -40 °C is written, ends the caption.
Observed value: 69 °C
